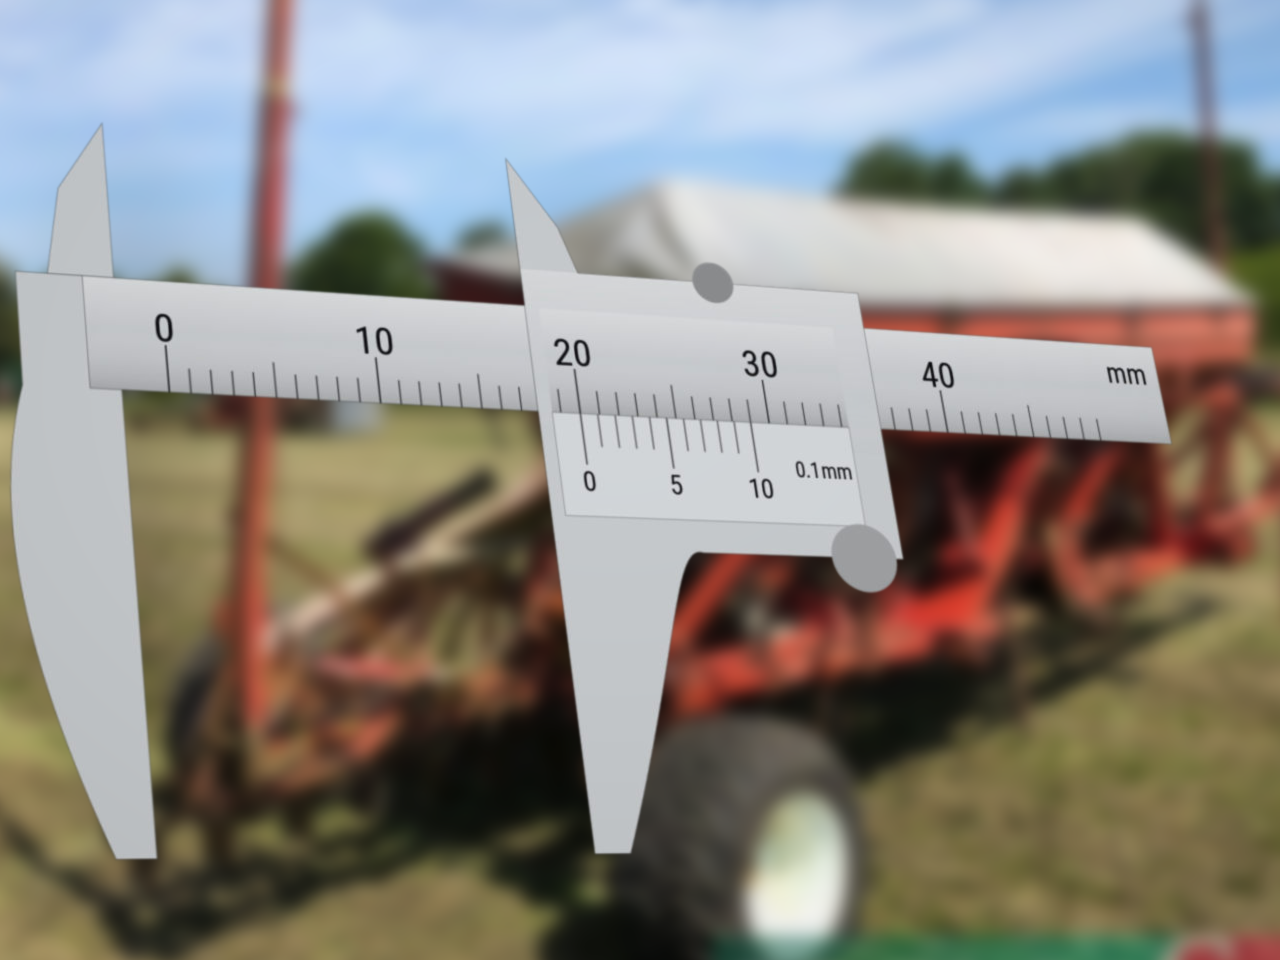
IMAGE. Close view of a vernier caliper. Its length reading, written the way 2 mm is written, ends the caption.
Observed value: 20.0 mm
